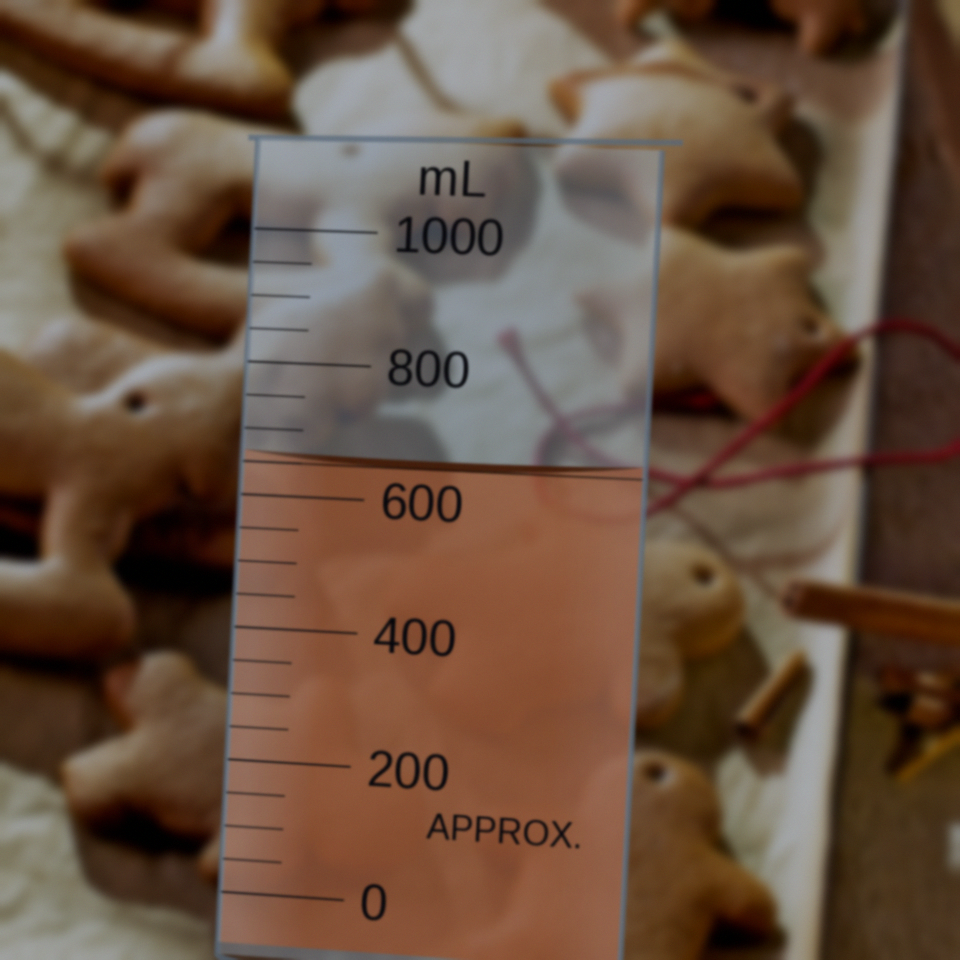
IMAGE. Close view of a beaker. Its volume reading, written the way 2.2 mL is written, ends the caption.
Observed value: 650 mL
